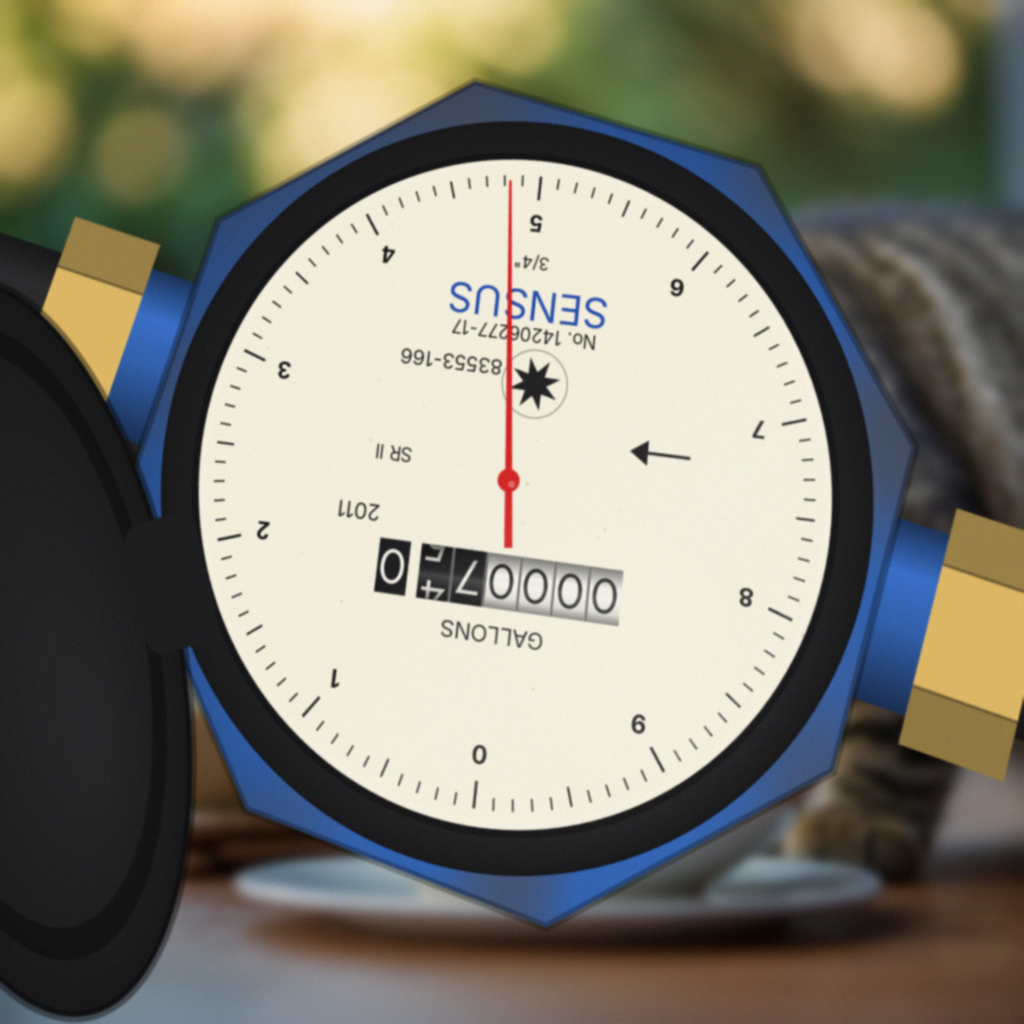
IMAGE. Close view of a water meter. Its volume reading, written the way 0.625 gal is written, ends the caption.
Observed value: 744.8 gal
